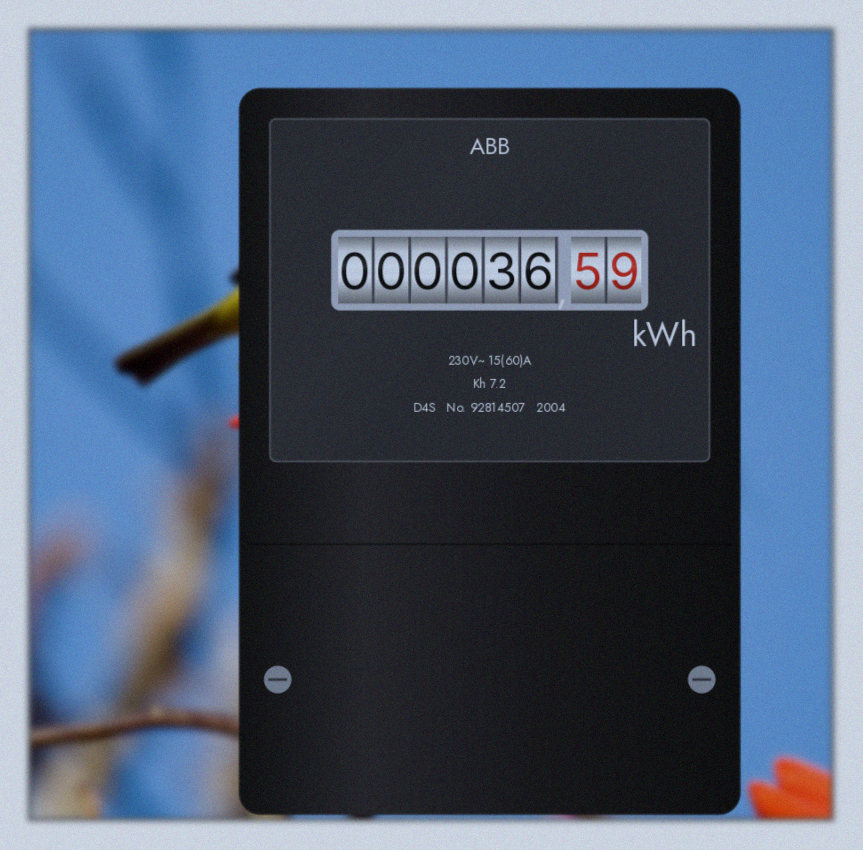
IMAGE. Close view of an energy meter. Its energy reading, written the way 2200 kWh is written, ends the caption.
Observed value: 36.59 kWh
